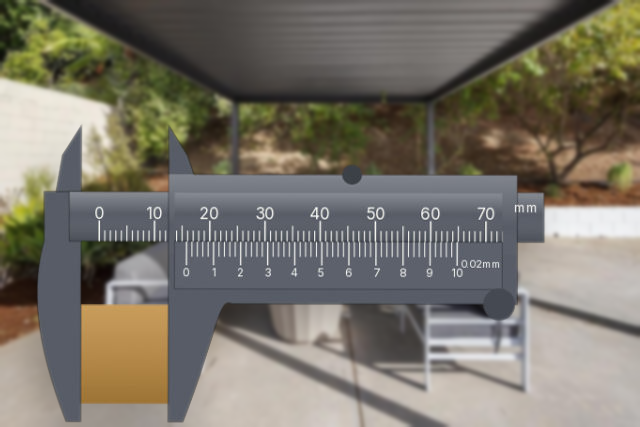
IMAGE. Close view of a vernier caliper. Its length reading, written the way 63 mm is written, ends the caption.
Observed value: 15.8 mm
